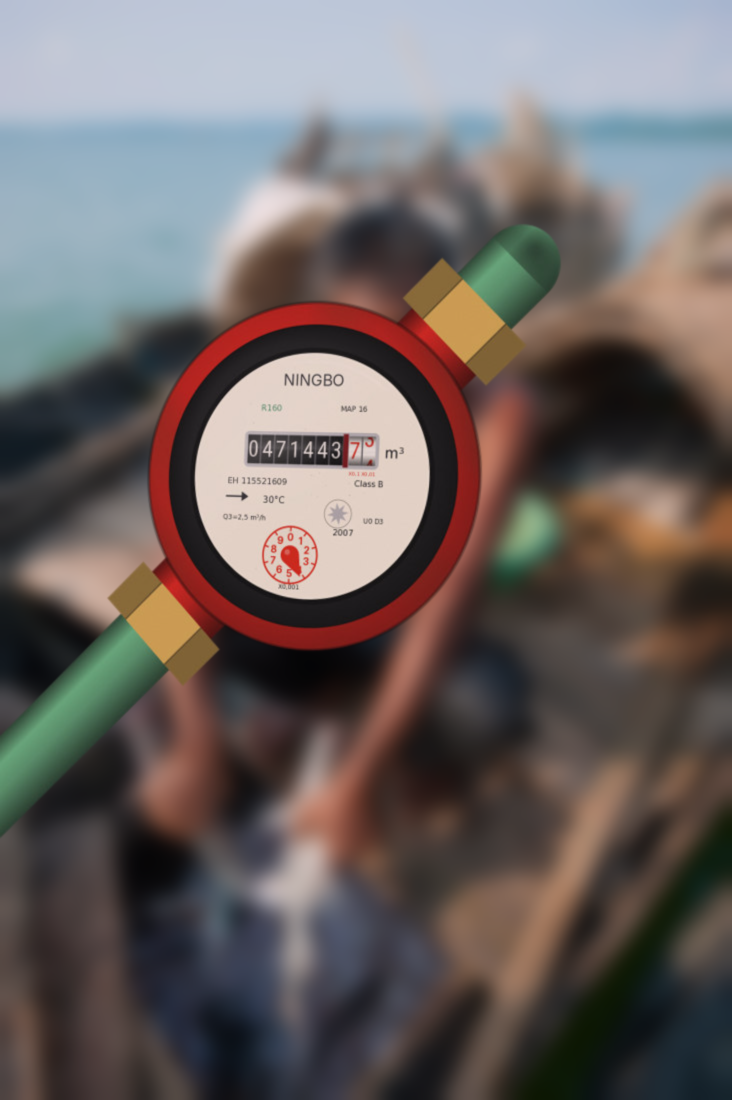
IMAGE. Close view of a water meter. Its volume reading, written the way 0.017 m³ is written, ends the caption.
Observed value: 471443.734 m³
